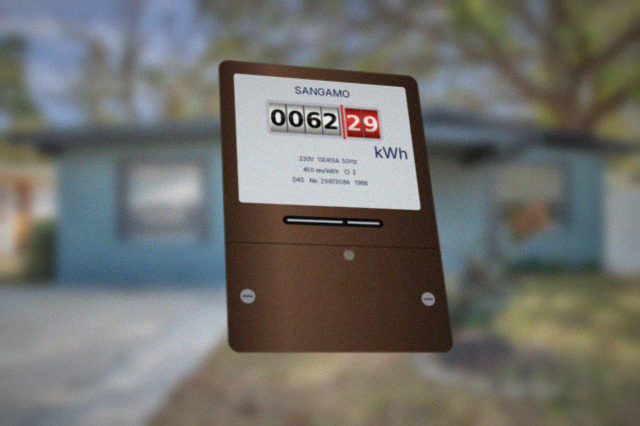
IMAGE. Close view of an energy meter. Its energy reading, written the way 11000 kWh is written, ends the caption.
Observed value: 62.29 kWh
